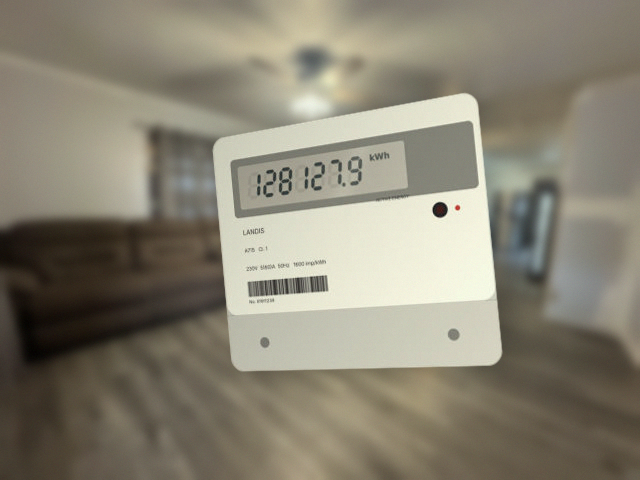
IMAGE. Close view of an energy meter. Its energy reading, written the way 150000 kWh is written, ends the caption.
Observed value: 128127.9 kWh
